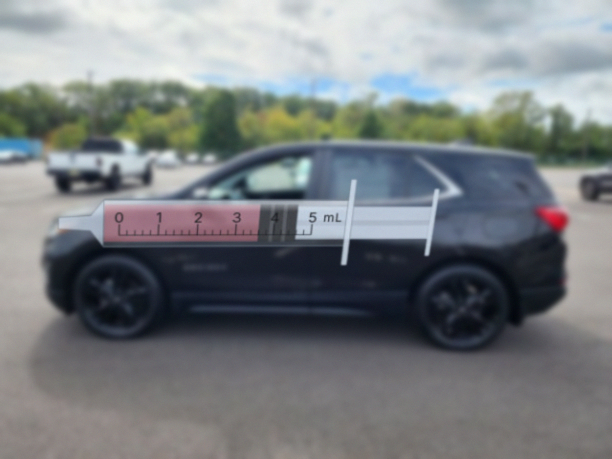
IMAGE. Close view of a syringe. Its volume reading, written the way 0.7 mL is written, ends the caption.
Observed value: 3.6 mL
